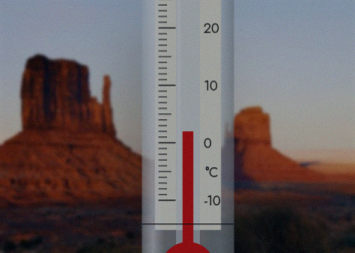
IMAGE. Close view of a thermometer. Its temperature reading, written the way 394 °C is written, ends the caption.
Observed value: 2 °C
